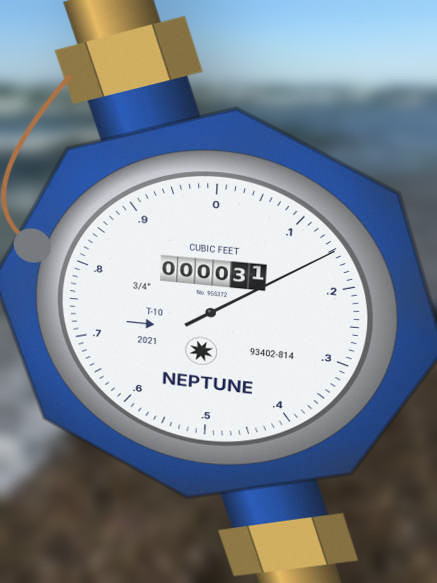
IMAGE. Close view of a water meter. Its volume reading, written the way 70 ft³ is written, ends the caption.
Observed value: 31.15 ft³
